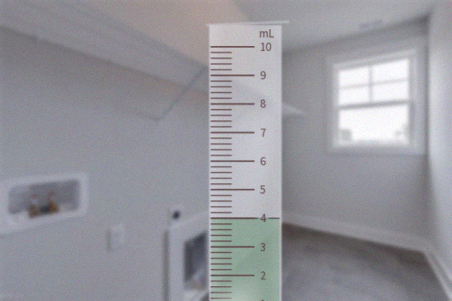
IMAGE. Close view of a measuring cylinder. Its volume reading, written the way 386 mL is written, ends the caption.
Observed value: 4 mL
